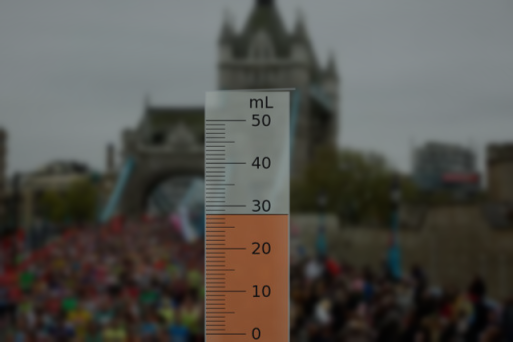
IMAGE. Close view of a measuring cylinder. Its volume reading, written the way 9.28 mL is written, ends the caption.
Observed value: 28 mL
